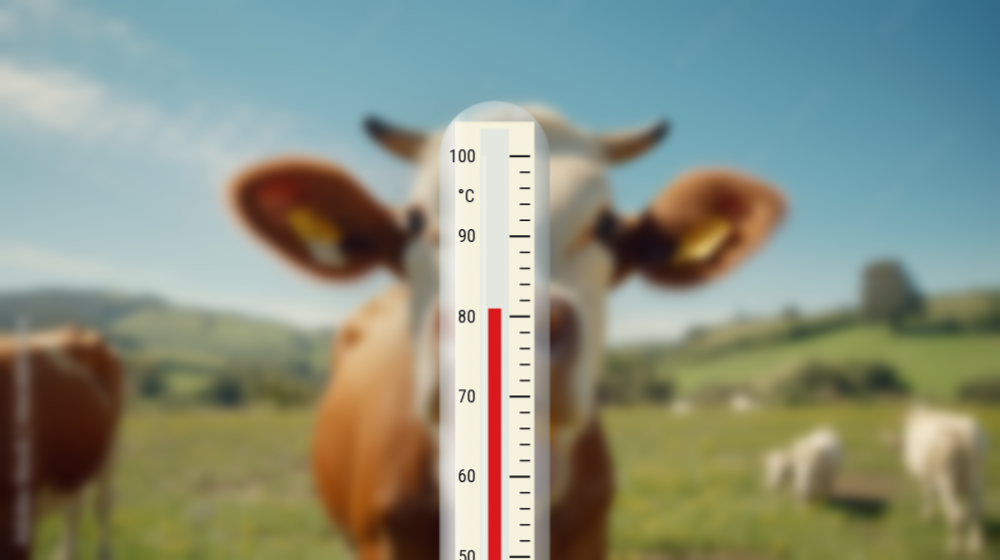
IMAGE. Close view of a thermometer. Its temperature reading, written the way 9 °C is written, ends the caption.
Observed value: 81 °C
